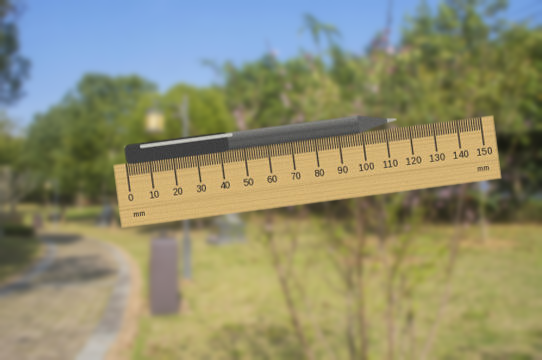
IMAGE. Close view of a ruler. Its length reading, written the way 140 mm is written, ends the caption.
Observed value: 115 mm
